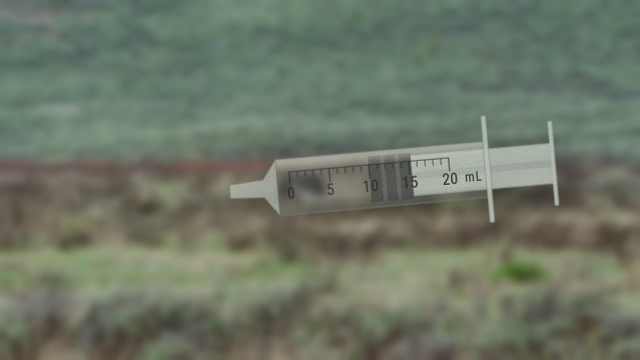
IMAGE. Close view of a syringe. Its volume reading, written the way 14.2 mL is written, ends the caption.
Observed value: 10 mL
